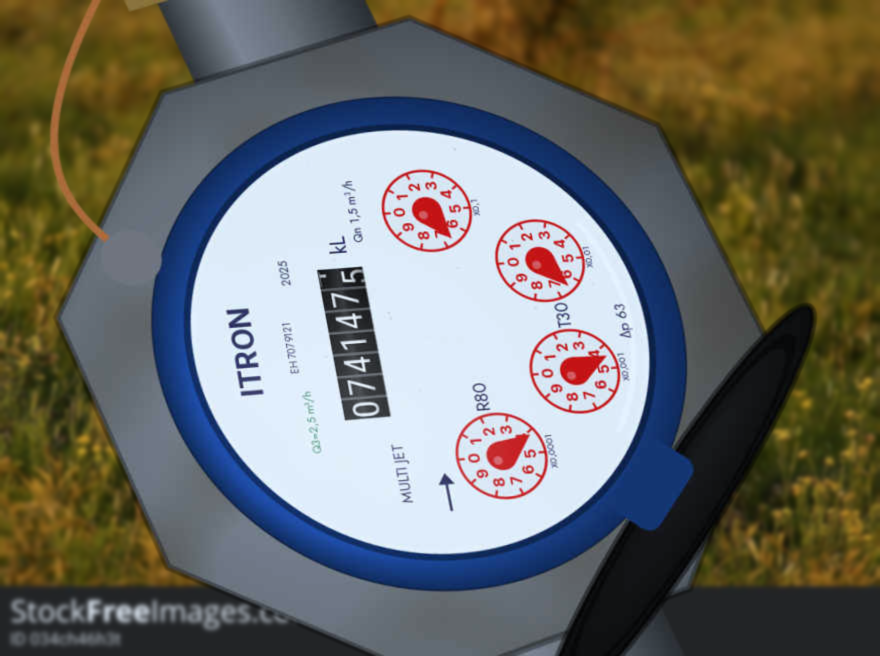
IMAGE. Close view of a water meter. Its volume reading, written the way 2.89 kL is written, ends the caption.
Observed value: 741474.6644 kL
